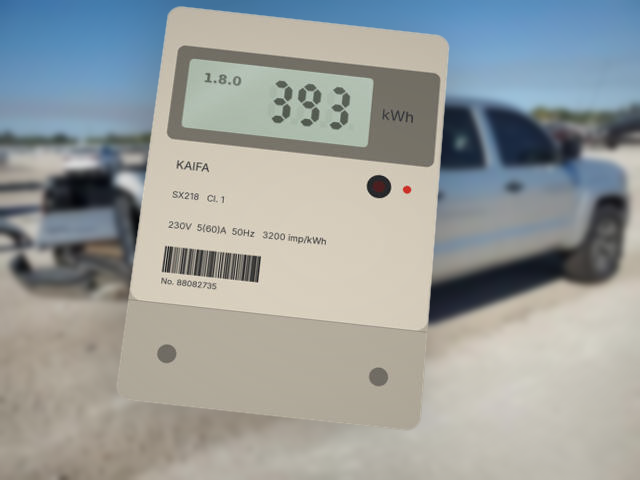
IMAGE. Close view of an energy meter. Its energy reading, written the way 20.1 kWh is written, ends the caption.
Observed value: 393 kWh
